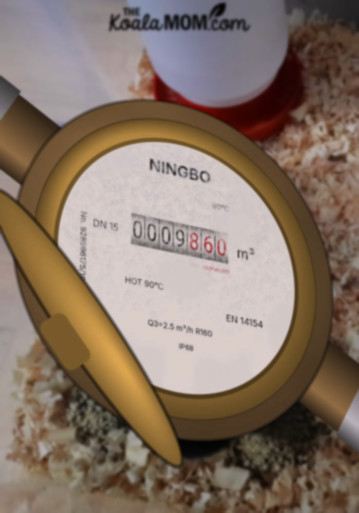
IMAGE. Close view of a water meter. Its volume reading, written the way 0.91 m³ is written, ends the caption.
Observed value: 9.860 m³
